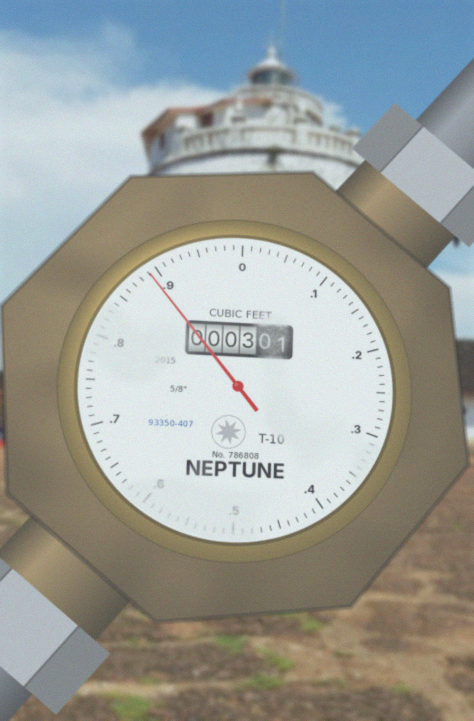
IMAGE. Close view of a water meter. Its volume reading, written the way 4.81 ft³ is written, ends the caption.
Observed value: 300.89 ft³
